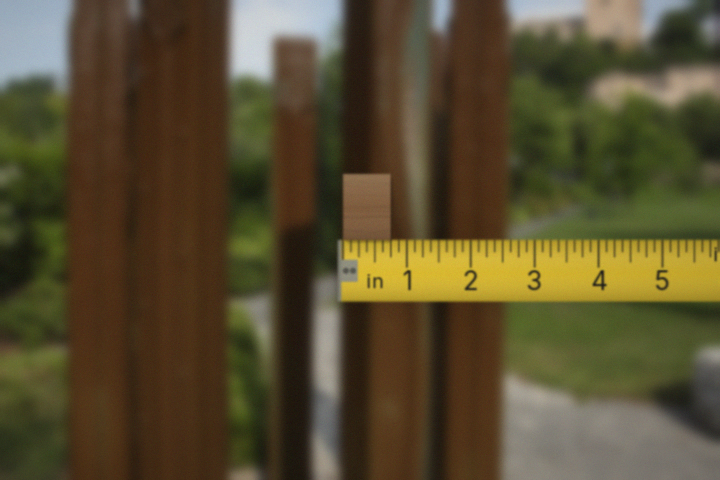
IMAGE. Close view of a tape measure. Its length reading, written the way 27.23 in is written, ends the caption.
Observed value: 0.75 in
